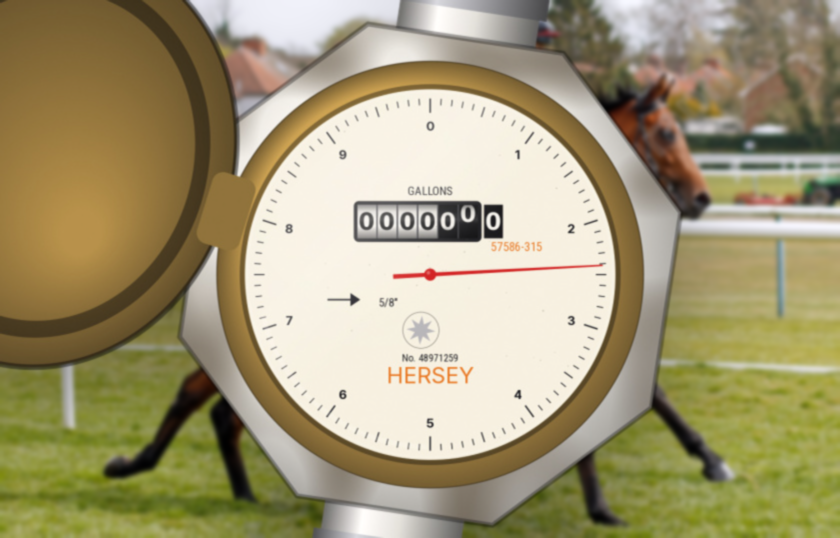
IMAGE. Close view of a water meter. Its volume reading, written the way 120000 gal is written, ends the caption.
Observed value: 2.4 gal
